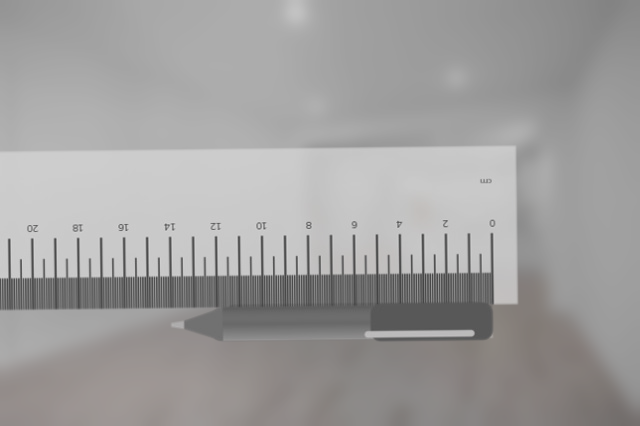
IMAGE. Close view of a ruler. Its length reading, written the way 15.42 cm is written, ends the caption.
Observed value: 14 cm
